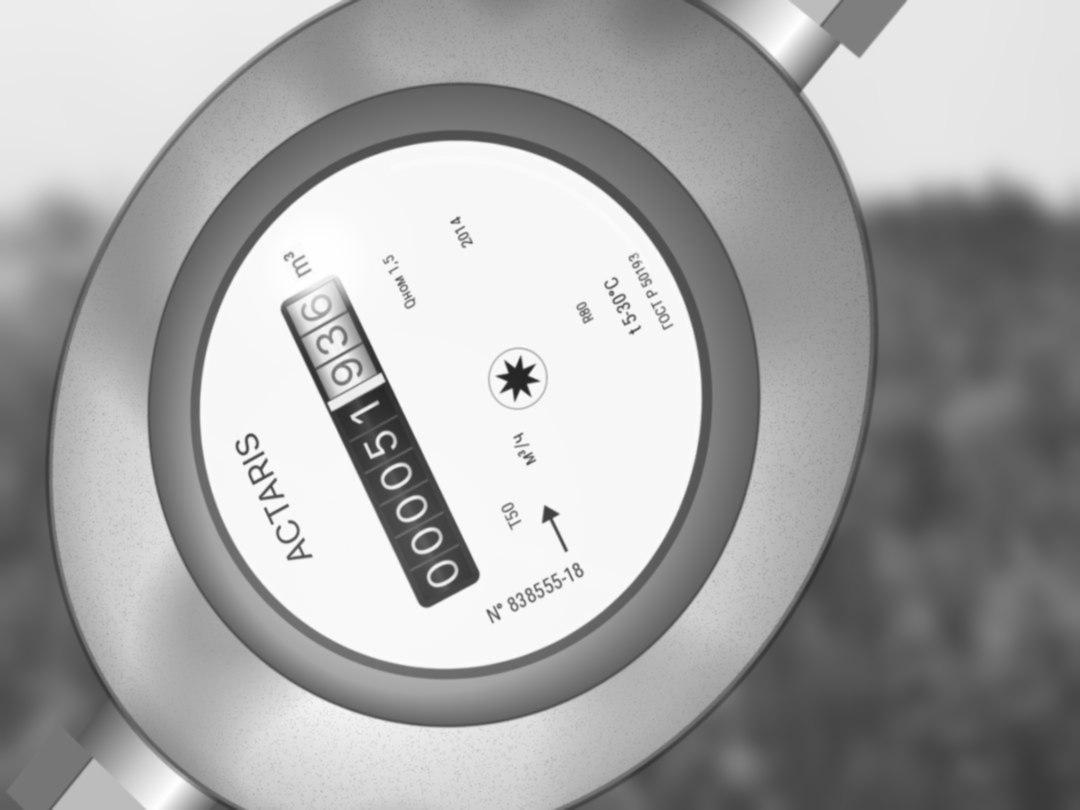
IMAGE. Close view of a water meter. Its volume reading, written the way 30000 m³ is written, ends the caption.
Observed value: 51.936 m³
